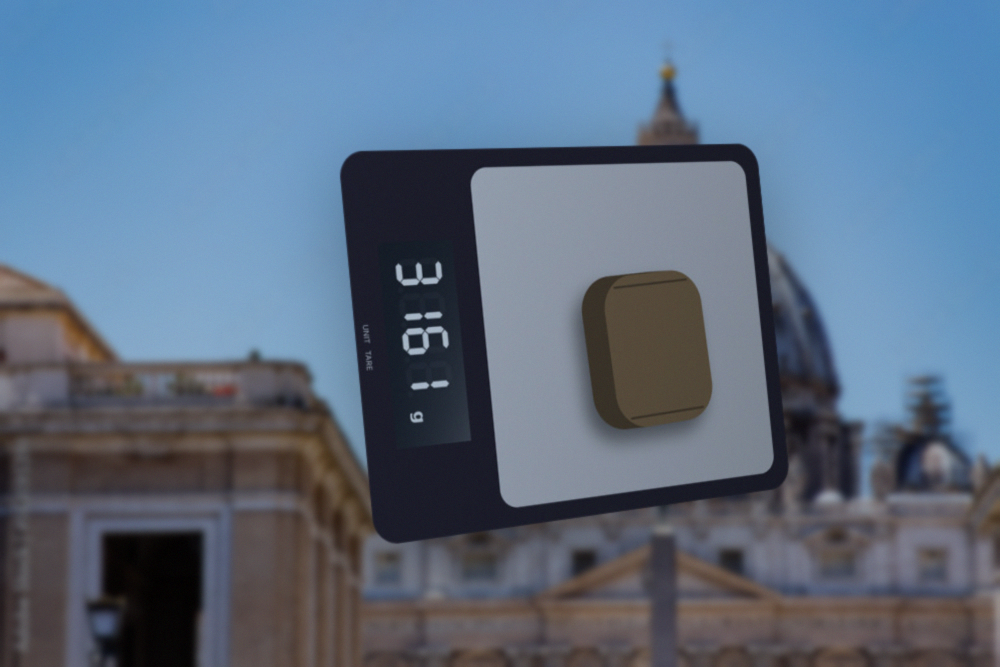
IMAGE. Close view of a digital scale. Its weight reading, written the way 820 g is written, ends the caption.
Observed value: 3161 g
